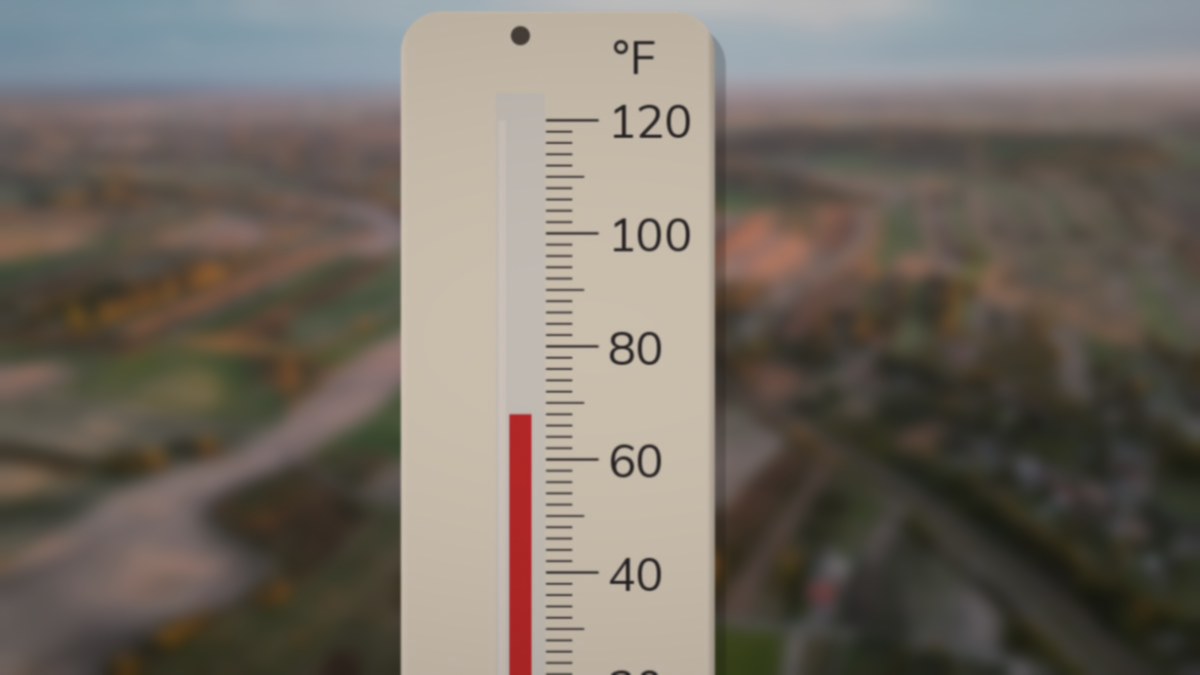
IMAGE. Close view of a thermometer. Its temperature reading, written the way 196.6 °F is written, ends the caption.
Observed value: 68 °F
